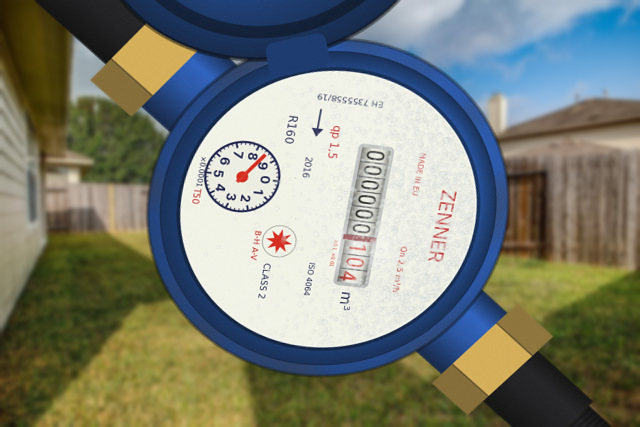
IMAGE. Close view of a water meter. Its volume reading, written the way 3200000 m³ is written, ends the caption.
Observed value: 0.1038 m³
